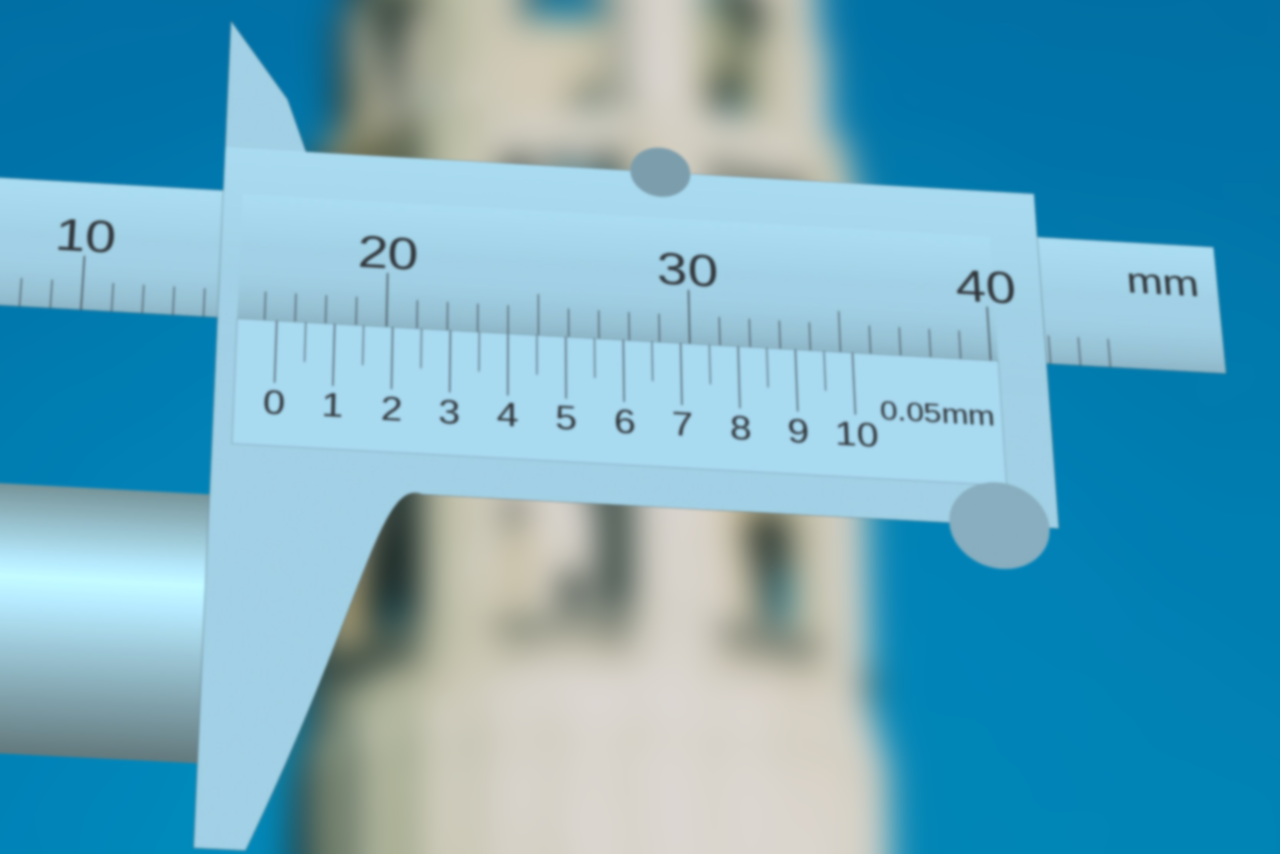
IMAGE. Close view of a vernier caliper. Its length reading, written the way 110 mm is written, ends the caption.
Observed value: 16.4 mm
